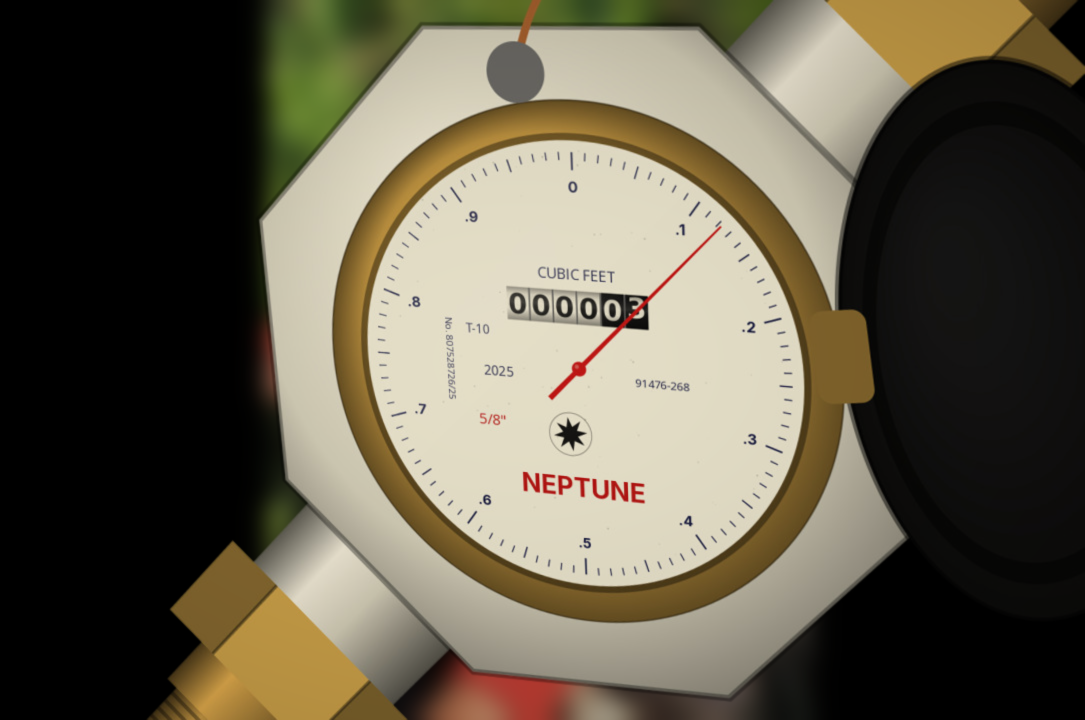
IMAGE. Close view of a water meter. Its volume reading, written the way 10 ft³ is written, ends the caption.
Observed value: 3.12 ft³
